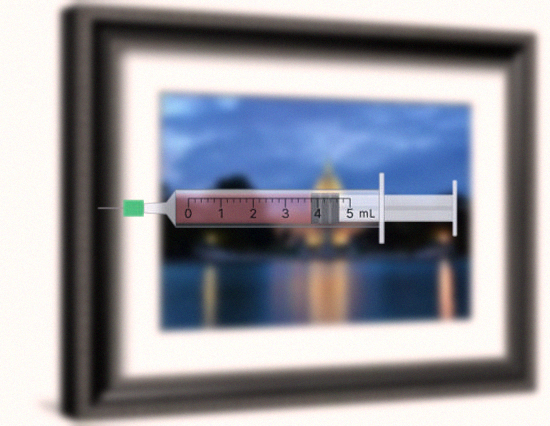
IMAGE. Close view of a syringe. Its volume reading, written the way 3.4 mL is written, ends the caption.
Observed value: 3.8 mL
